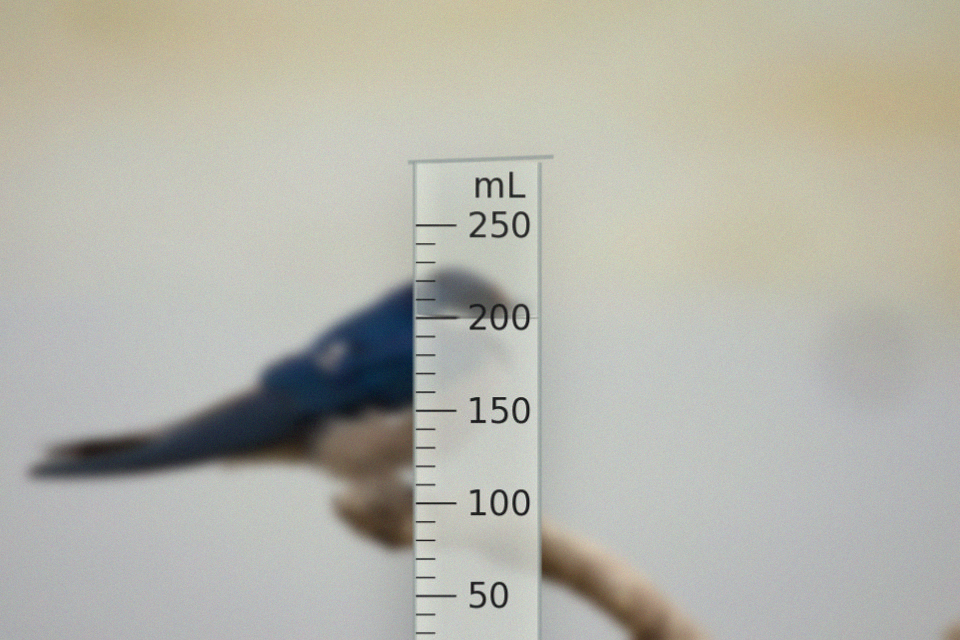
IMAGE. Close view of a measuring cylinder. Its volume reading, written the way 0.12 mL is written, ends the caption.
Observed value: 200 mL
